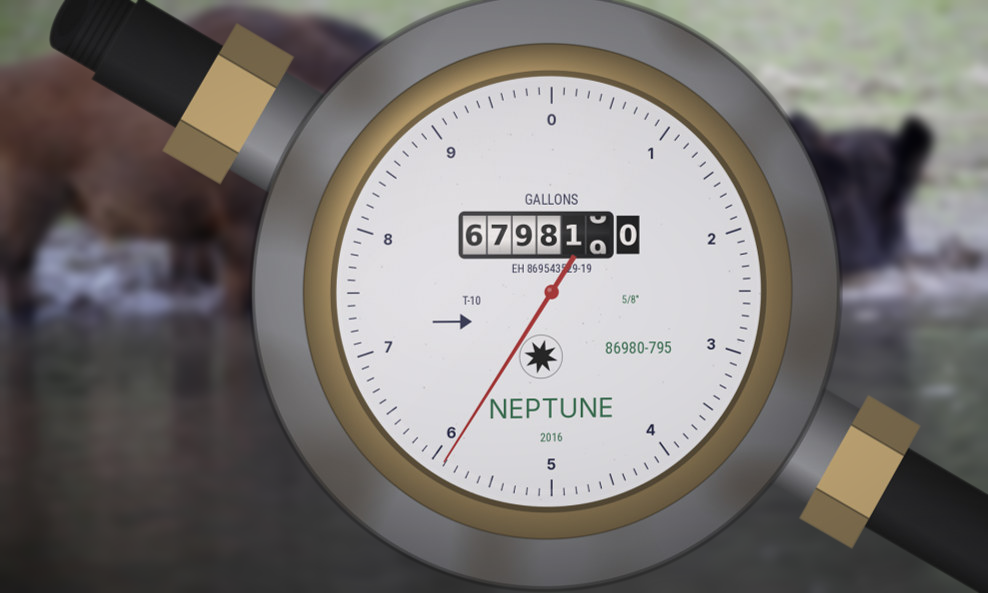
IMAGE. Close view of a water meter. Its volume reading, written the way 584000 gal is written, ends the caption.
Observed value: 6798185.9 gal
